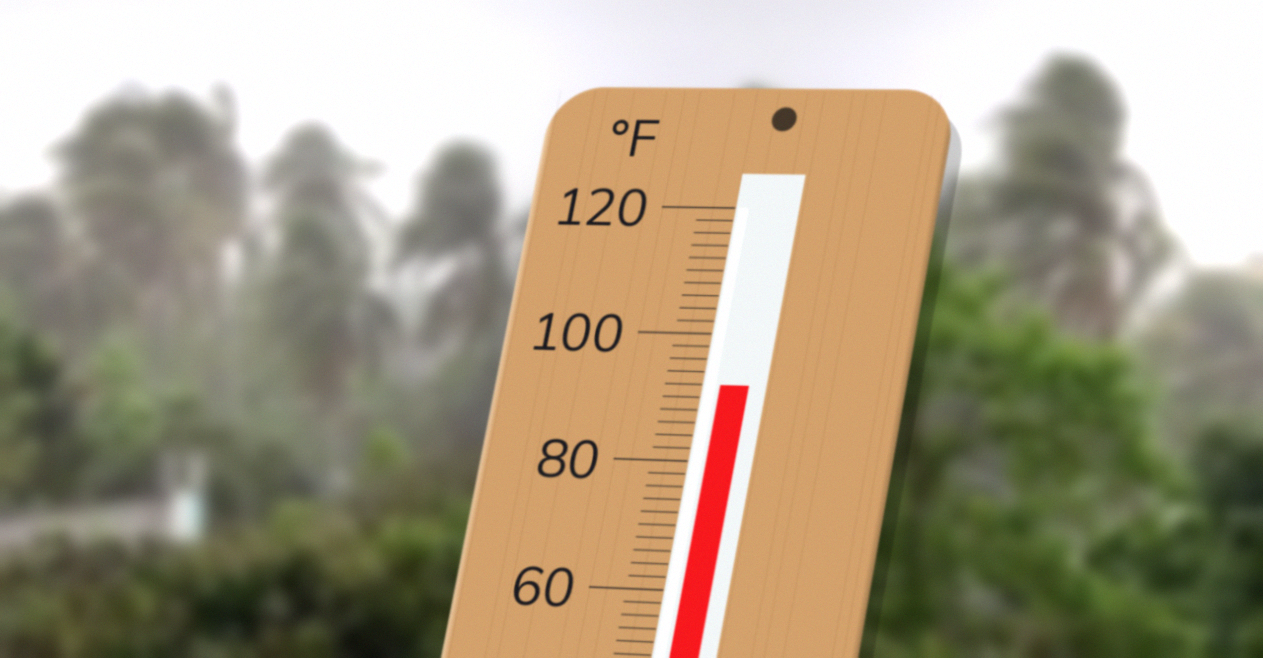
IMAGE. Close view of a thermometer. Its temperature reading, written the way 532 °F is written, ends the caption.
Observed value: 92 °F
